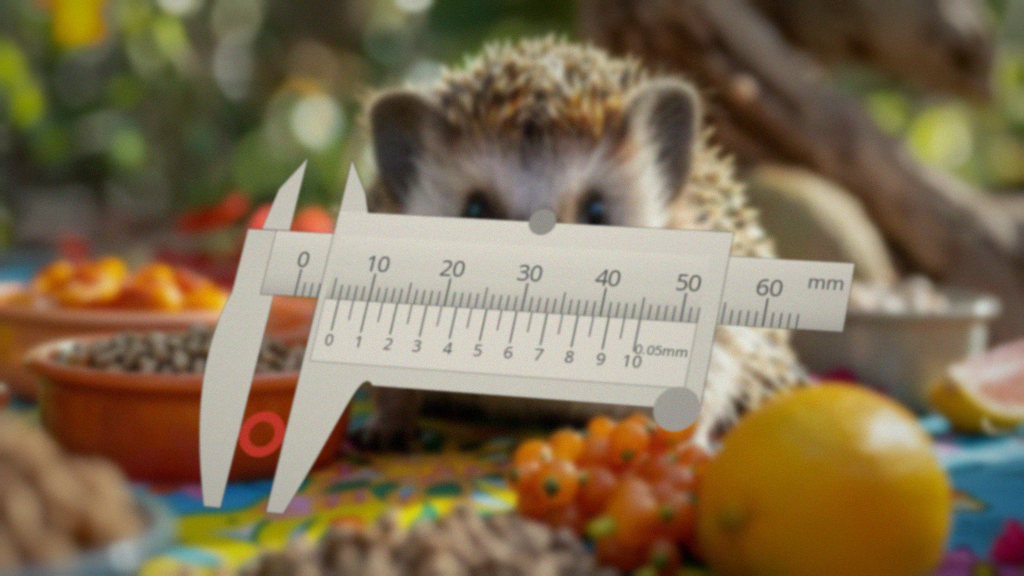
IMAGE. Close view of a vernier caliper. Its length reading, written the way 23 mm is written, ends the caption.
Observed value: 6.0 mm
